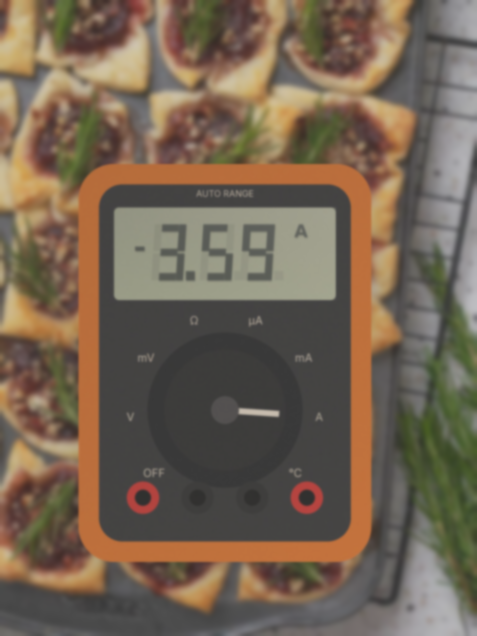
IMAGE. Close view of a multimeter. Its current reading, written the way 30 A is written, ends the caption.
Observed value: -3.59 A
